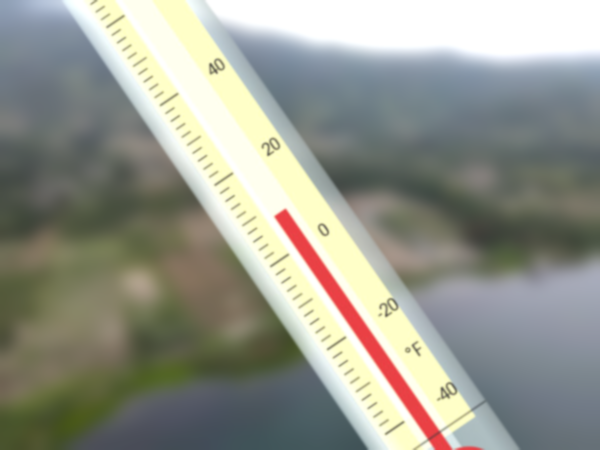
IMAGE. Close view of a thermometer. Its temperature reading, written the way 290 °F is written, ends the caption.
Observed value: 8 °F
